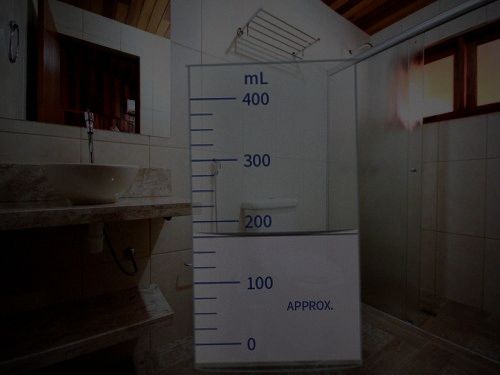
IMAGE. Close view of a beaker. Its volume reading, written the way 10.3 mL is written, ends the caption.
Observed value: 175 mL
